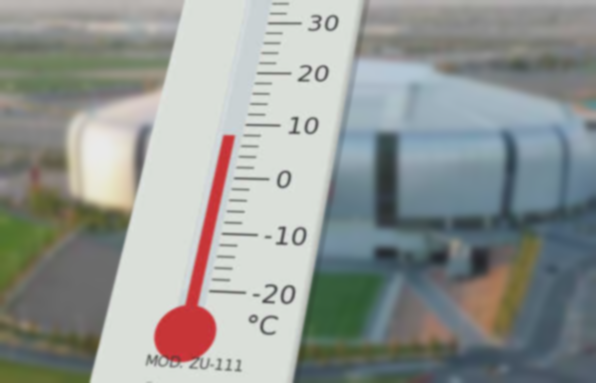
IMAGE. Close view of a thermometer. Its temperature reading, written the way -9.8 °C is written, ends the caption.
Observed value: 8 °C
